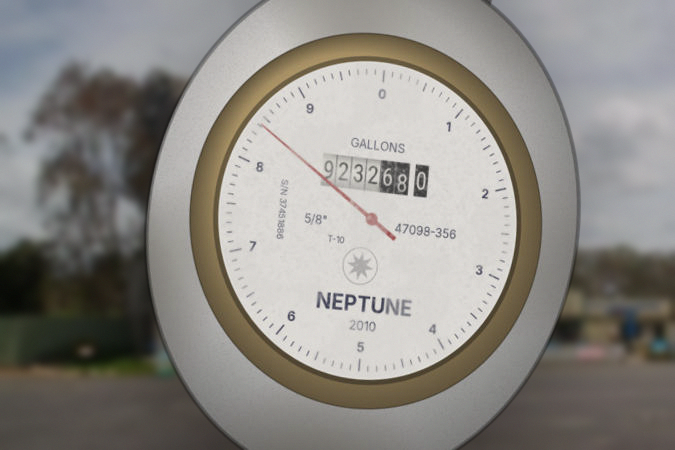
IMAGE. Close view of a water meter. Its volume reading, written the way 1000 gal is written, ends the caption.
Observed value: 9232678.4 gal
